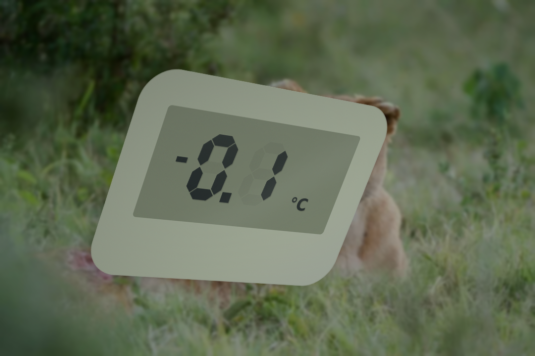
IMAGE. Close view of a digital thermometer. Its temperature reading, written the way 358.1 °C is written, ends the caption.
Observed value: -0.1 °C
